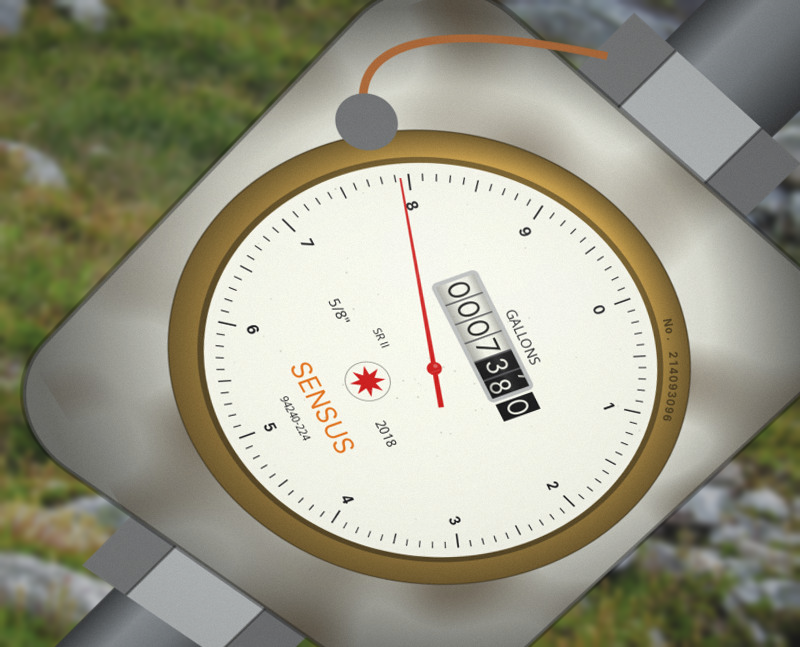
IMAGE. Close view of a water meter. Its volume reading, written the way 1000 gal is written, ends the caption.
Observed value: 7377.9 gal
